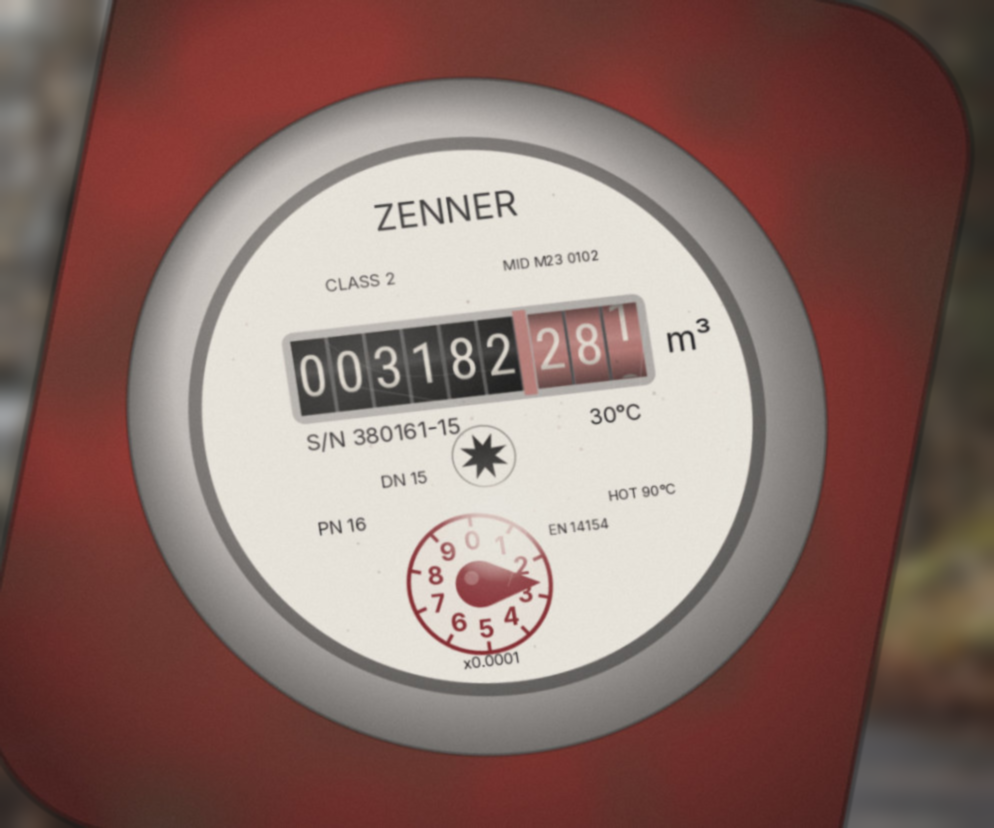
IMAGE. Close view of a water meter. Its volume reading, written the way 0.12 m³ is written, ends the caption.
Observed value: 3182.2812 m³
